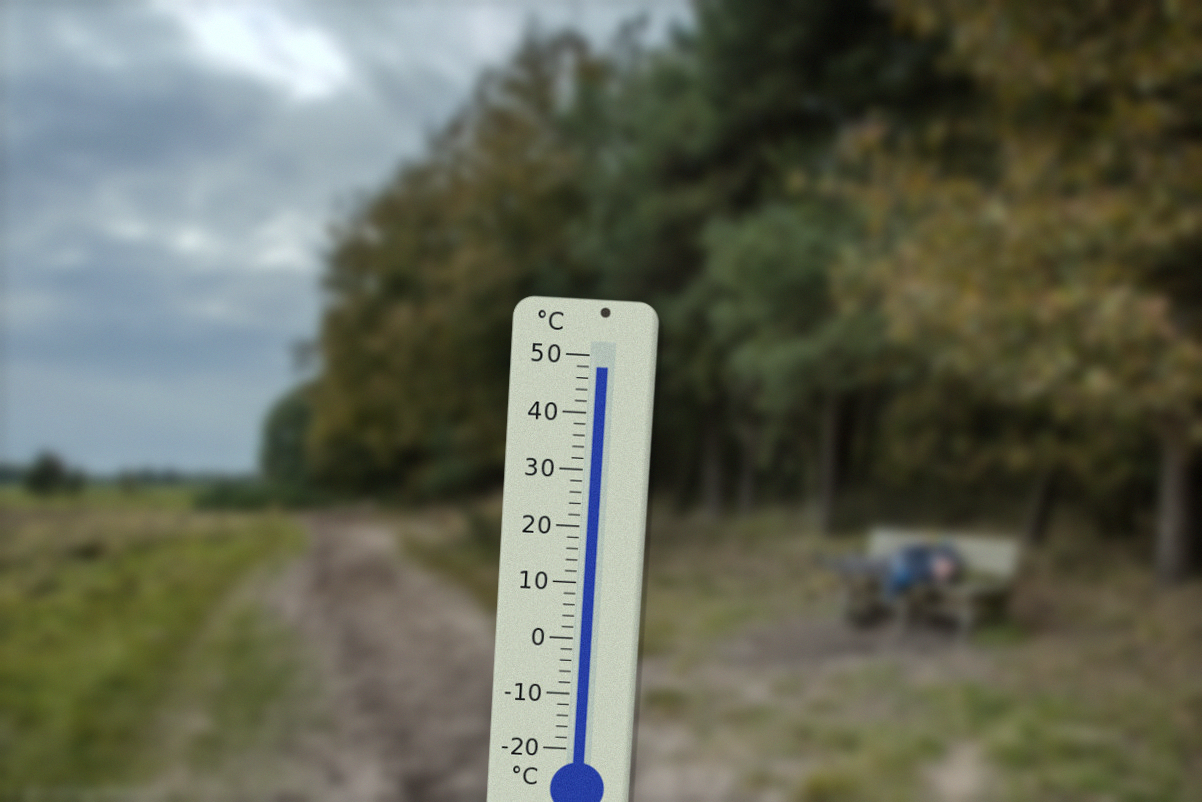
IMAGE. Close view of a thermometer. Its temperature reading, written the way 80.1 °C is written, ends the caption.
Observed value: 48 °C
